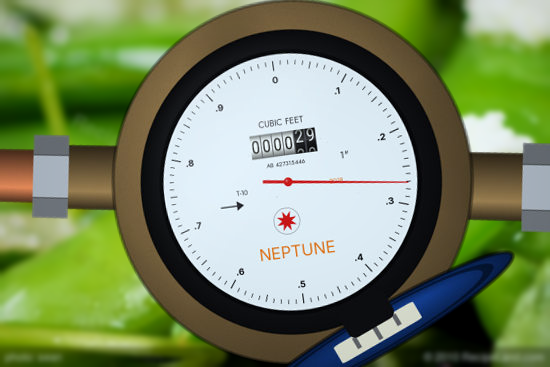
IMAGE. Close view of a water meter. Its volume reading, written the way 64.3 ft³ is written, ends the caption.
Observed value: 29.27 ft³
